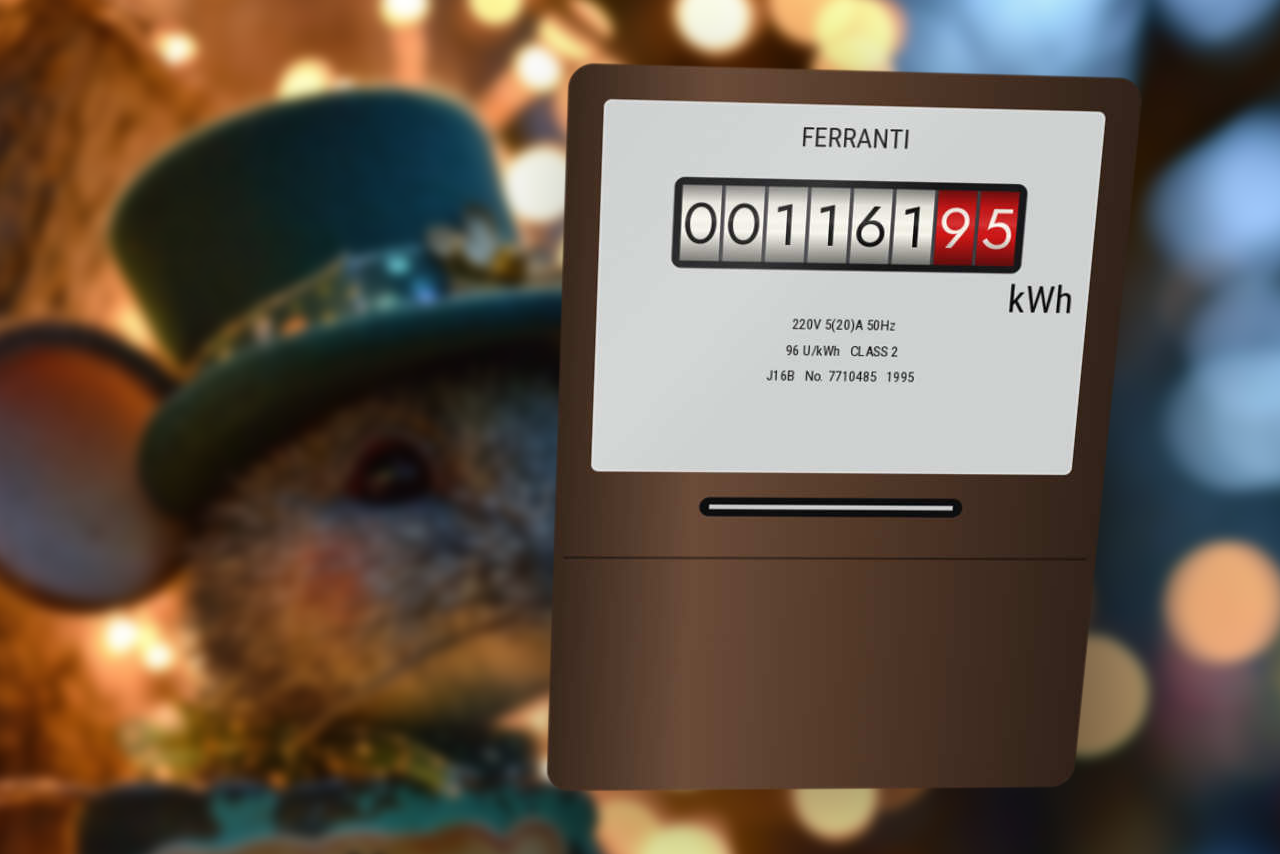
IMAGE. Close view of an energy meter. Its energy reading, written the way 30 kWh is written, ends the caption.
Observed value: 1161.95 kWh
